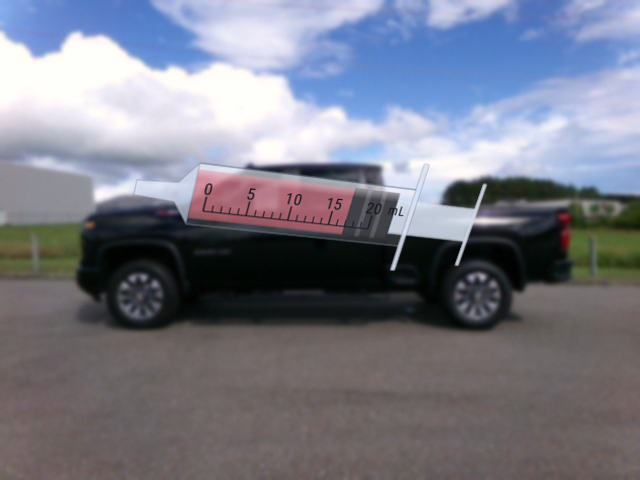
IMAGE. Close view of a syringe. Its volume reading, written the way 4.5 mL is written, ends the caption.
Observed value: 17 mL
